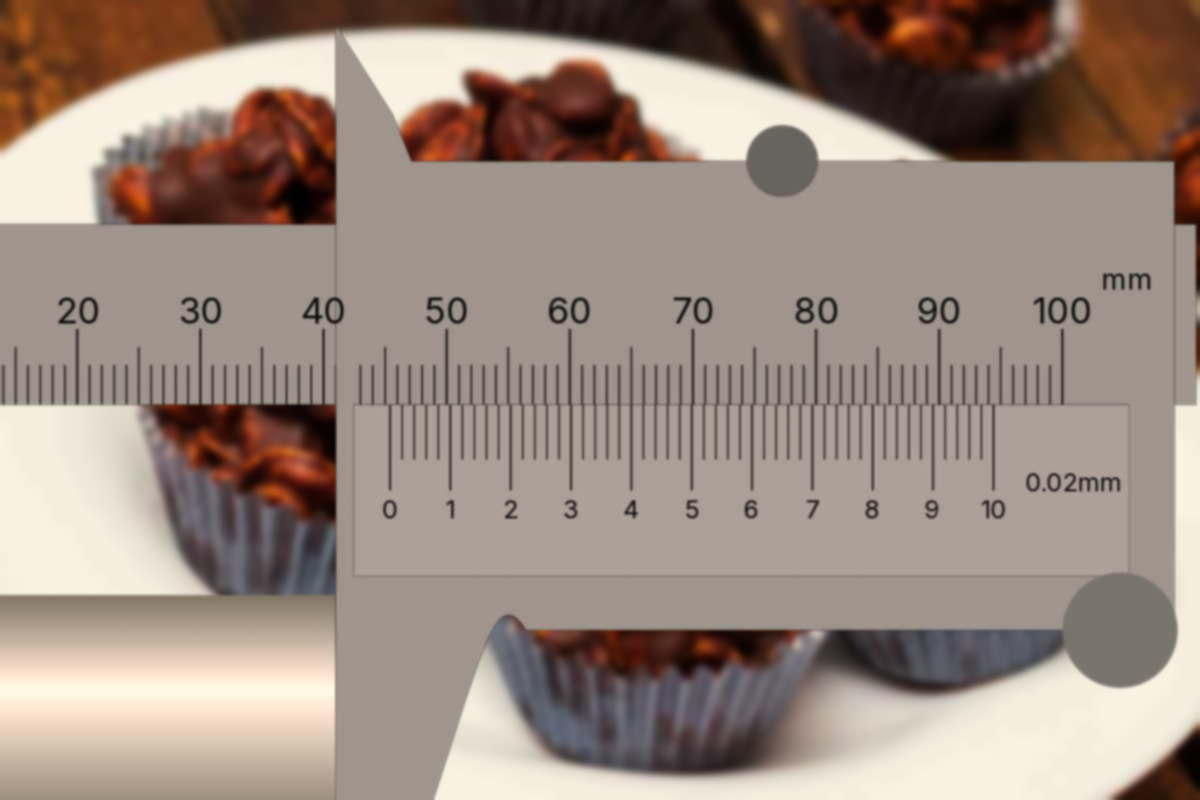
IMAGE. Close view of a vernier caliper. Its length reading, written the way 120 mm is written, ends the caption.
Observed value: 45.4 mm
